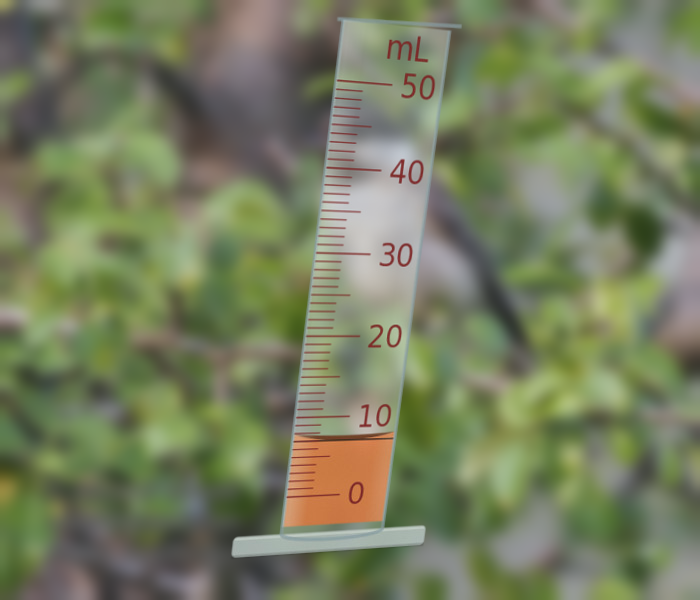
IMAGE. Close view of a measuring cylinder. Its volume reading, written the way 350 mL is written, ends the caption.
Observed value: 7 mL
